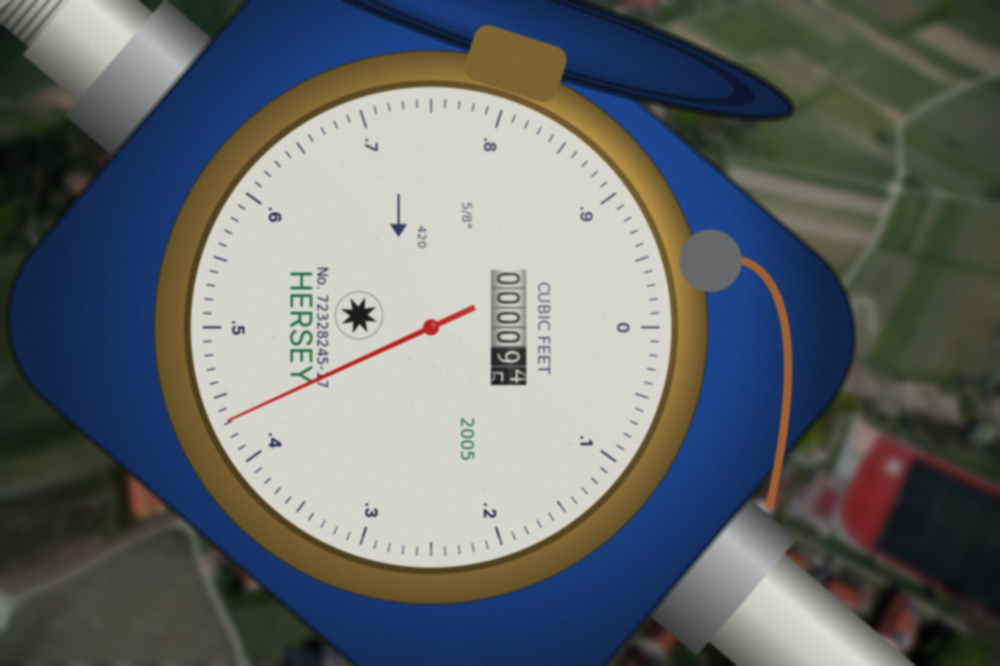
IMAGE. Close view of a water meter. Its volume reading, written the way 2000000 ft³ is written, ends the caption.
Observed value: 94.43 ft³
